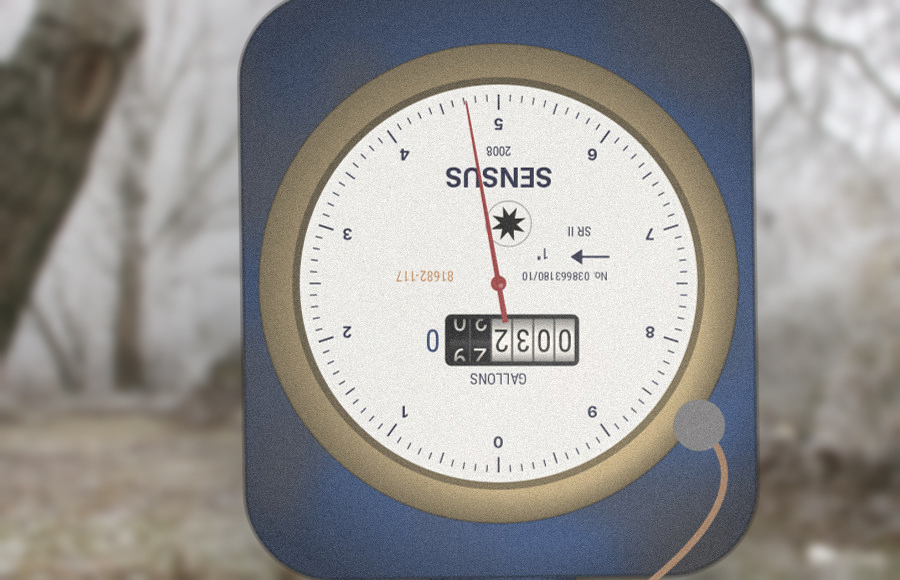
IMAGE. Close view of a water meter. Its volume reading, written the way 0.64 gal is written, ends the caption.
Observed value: 32294.7 gal
